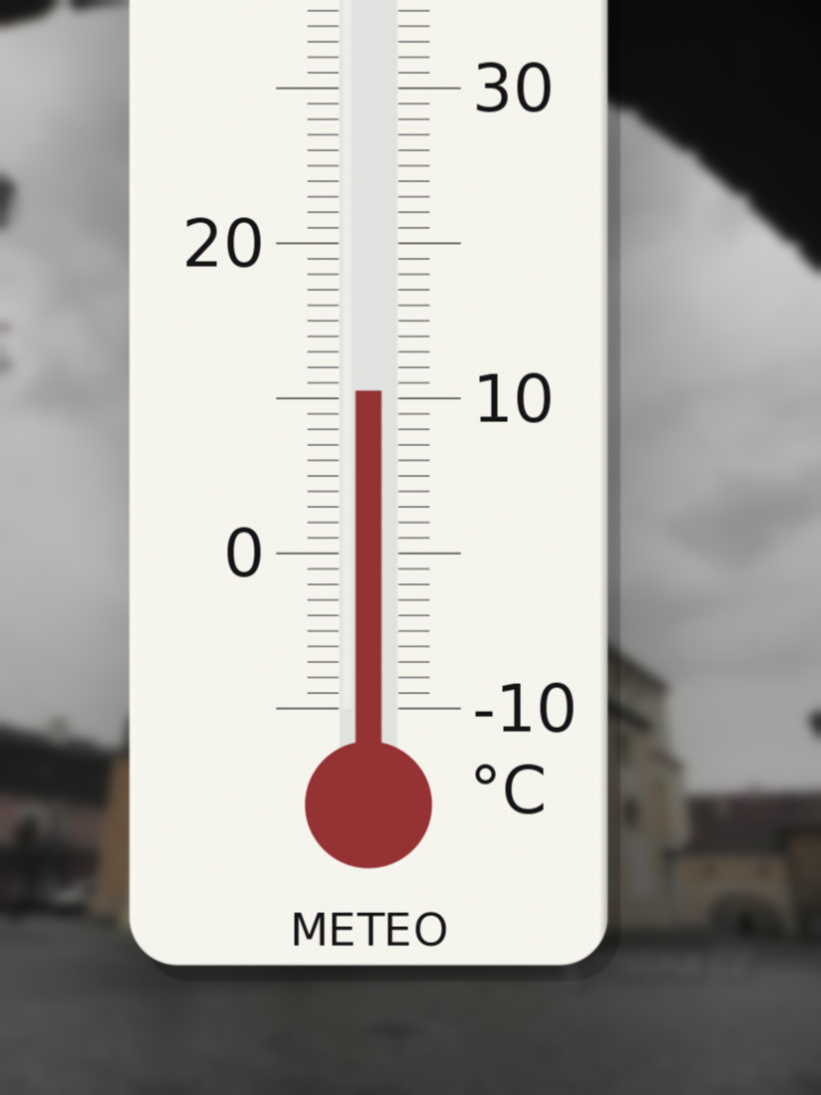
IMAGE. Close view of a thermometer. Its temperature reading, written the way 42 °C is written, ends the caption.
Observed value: 10.5 °C
